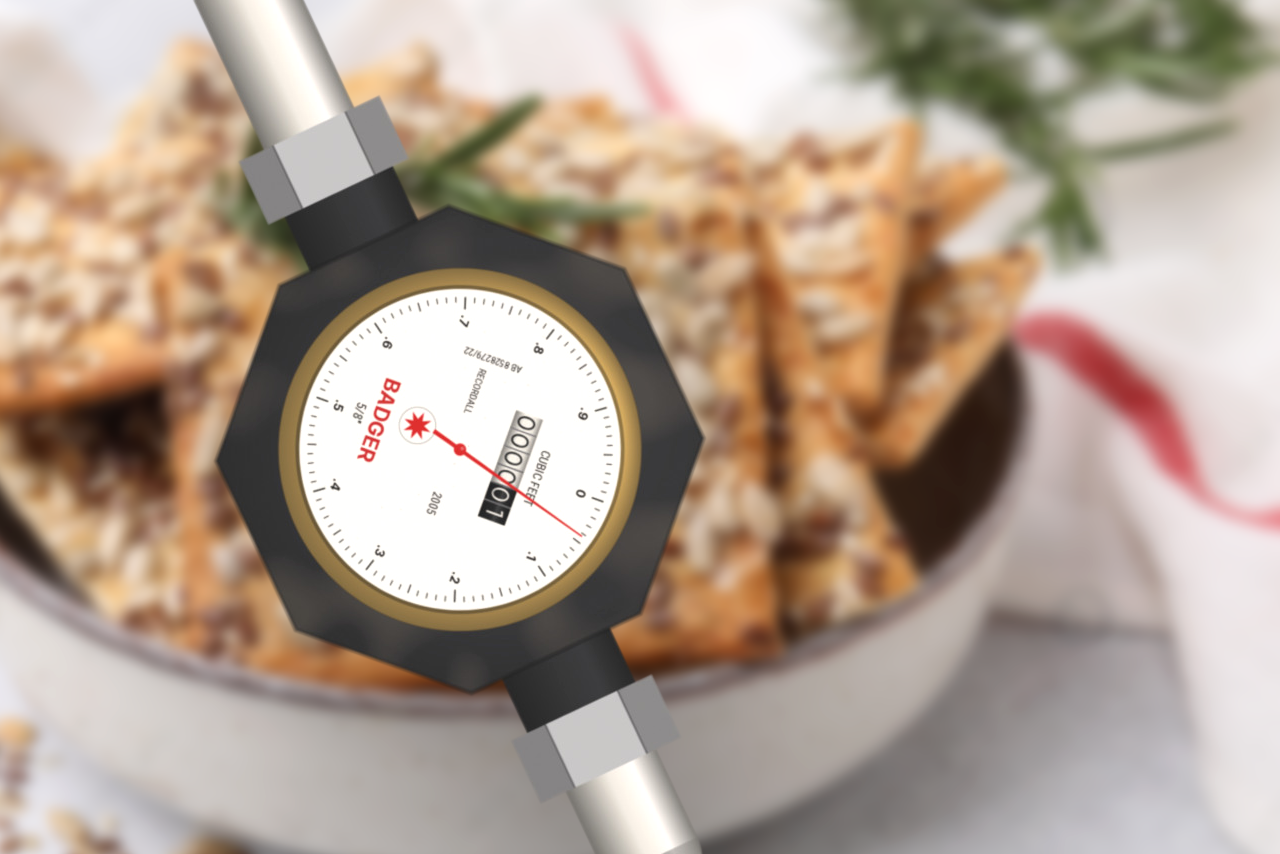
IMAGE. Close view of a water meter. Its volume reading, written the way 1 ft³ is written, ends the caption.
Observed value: 1.04 ft³
